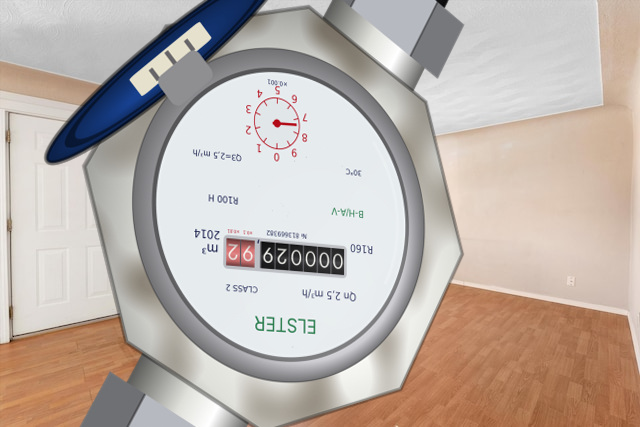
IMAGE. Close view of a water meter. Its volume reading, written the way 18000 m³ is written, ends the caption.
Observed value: 29.927 m³
